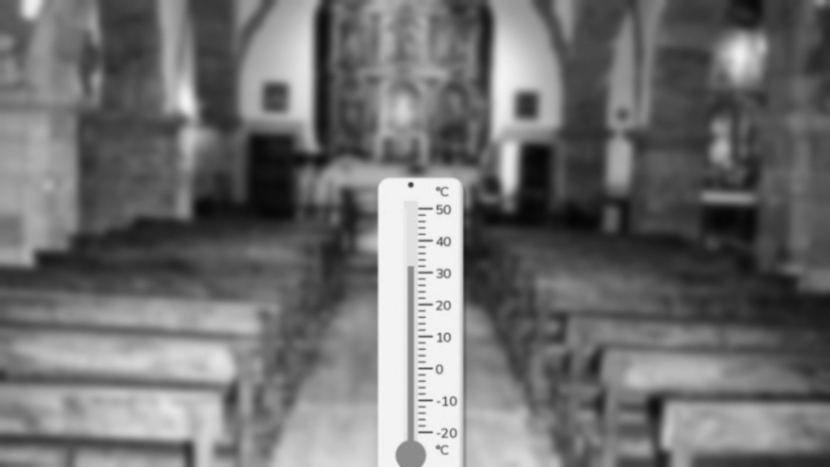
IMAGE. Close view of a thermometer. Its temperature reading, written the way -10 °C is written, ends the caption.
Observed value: 32 °C
